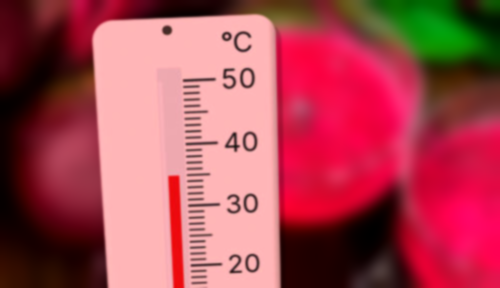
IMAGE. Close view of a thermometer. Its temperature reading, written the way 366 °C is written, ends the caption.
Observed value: 35 °C
